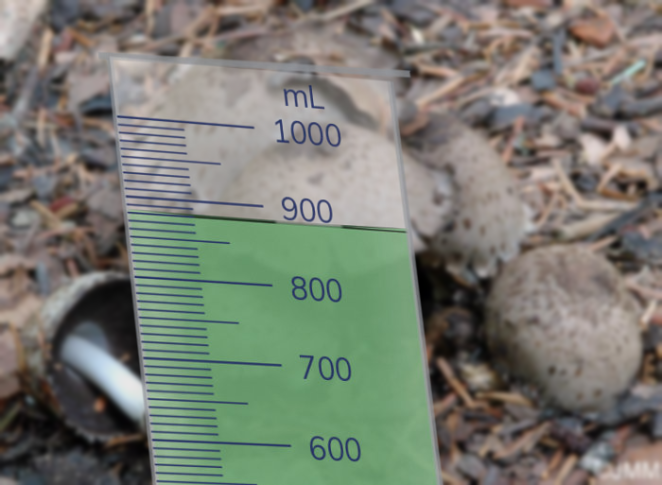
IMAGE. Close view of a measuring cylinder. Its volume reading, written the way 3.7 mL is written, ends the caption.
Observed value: 880 mL
